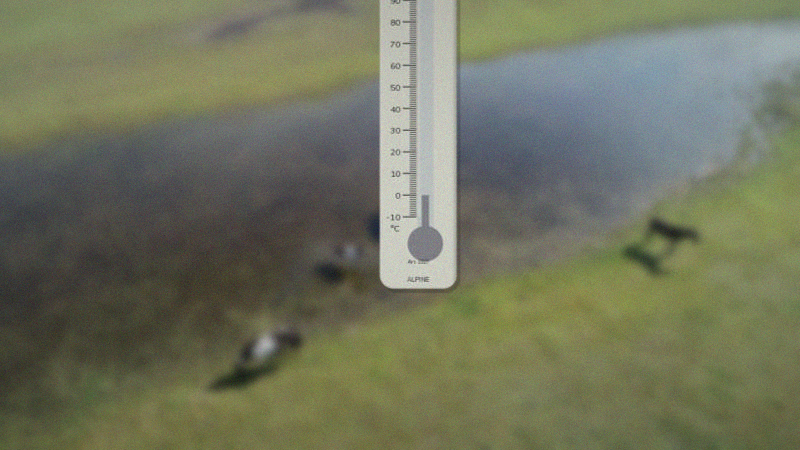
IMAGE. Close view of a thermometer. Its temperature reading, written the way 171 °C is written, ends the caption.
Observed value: 0 °C
